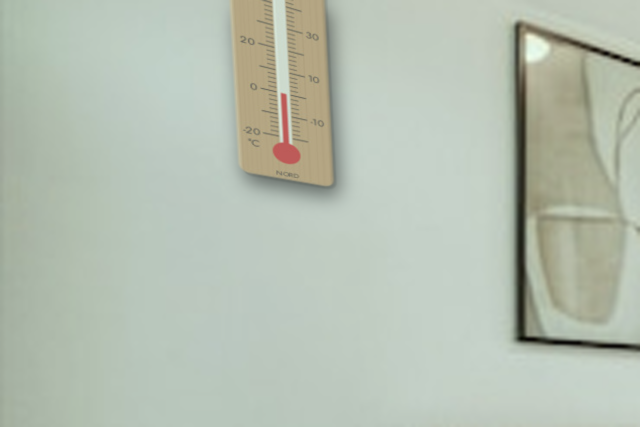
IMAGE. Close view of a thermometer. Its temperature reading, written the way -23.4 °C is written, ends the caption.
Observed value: 0 °C
